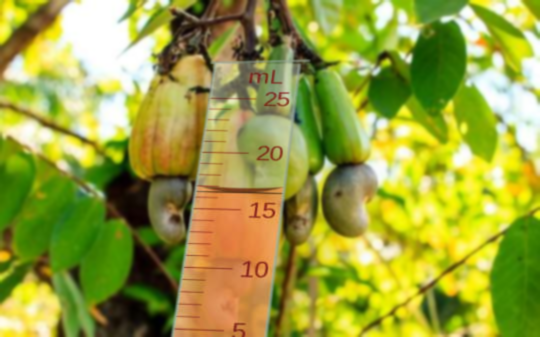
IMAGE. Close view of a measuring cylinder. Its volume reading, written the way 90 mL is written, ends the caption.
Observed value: 16.5 mL
